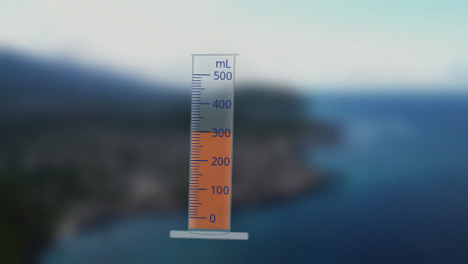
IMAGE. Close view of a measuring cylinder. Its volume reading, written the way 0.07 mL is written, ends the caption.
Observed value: 300 mL
